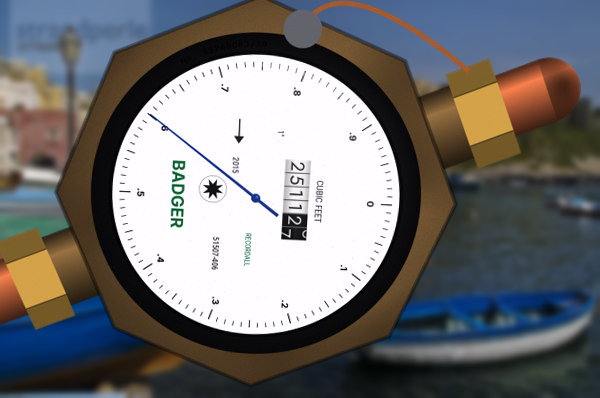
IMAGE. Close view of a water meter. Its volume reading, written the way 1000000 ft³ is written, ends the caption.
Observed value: 251126.60 ft³
